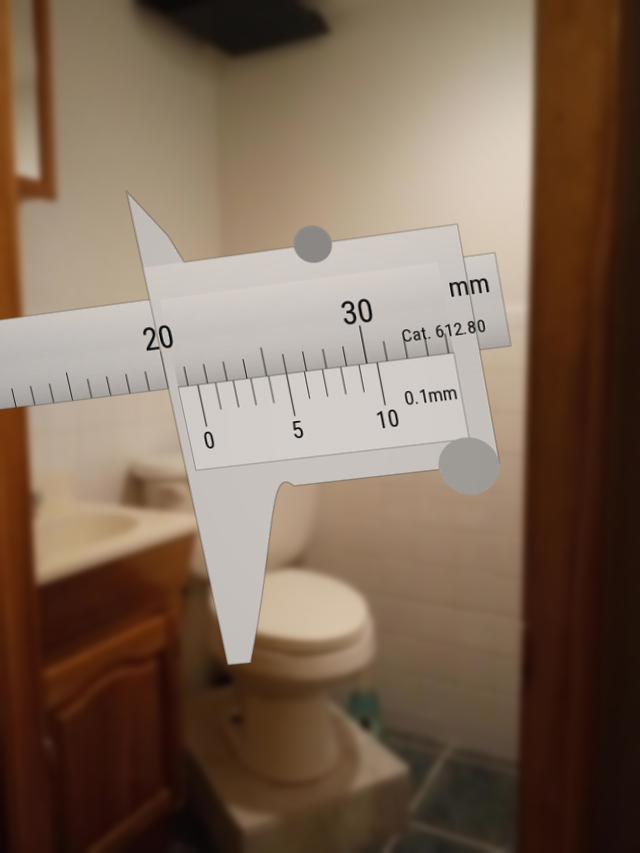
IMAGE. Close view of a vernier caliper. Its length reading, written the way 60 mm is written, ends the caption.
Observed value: 21.5 mm
